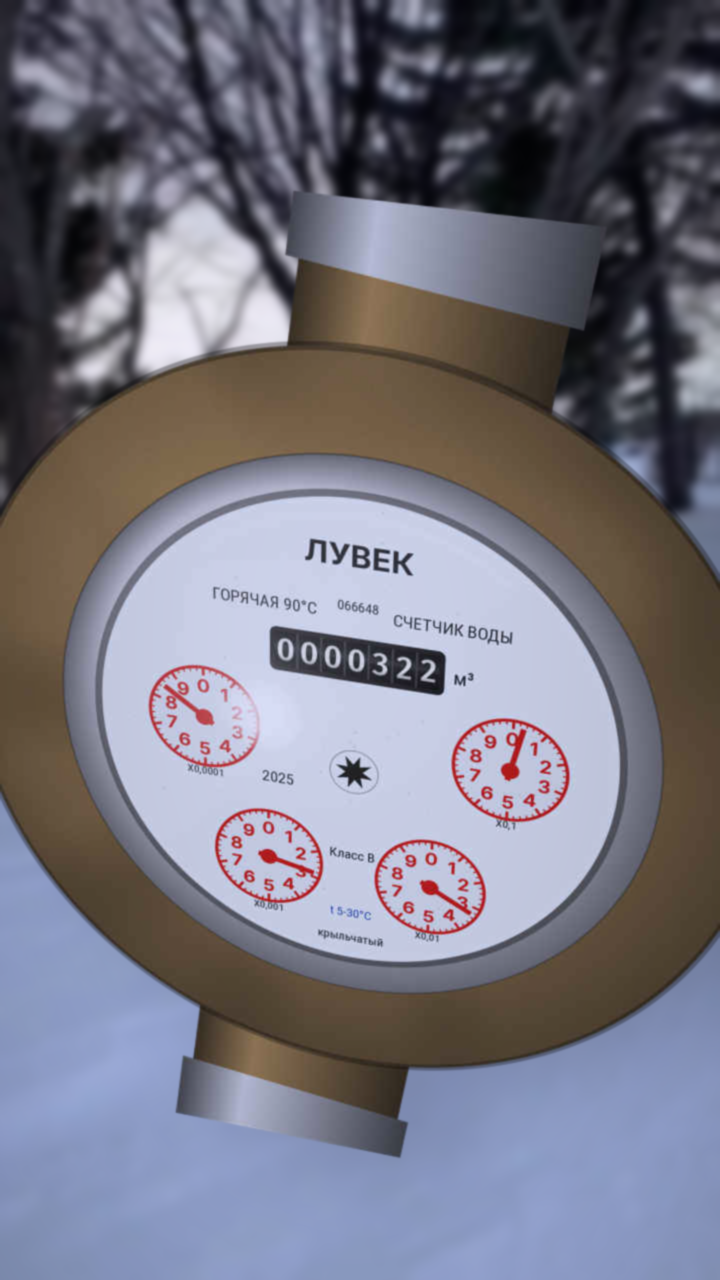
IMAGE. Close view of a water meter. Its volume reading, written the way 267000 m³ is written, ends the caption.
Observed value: 322.0328 m³
